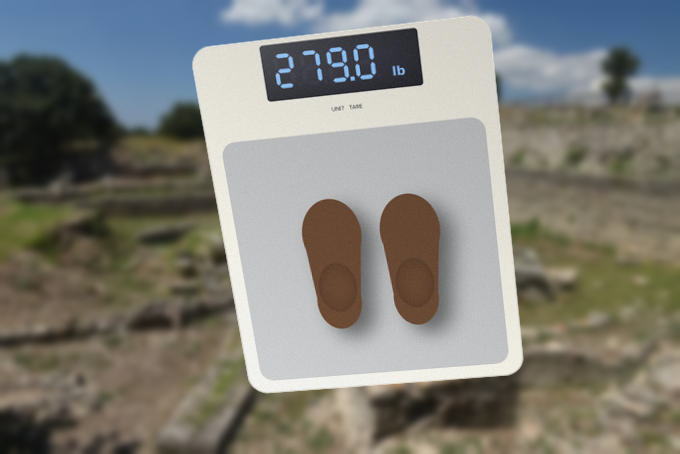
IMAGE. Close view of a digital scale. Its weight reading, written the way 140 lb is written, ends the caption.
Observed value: 279.0 lb
